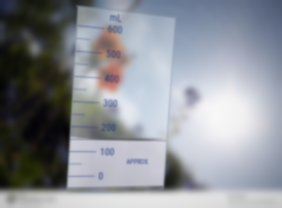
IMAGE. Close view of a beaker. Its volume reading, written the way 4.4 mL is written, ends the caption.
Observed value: 150 mL
